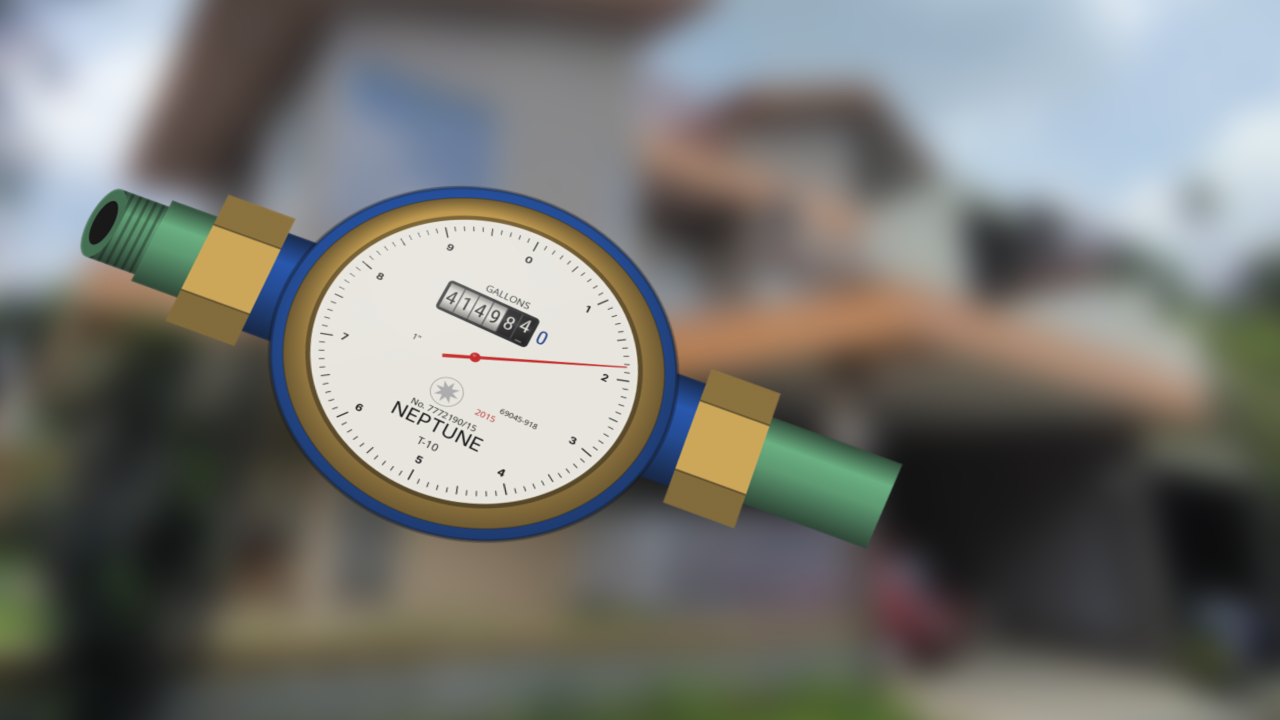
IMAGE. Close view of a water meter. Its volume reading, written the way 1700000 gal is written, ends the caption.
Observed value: 4149841.8 gal
